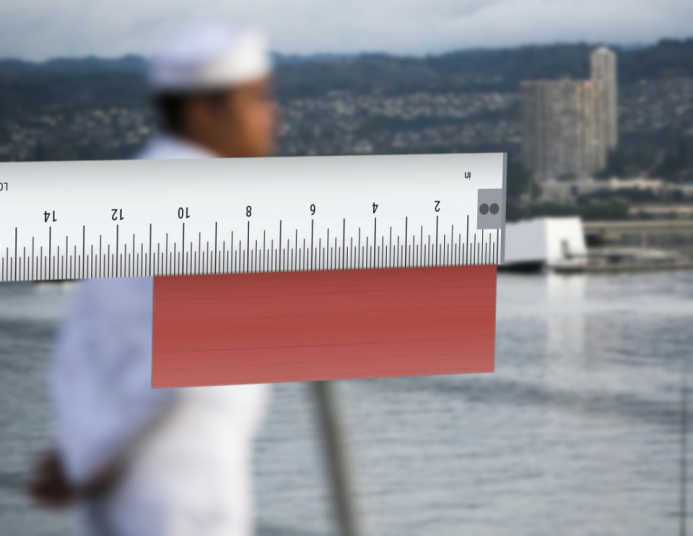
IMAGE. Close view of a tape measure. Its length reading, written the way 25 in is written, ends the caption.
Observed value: 10.875 in
